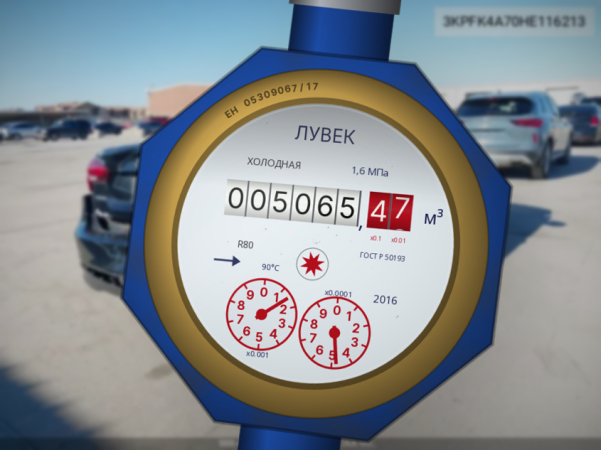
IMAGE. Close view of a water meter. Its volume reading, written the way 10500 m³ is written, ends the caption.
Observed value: 5065.4714 m³
